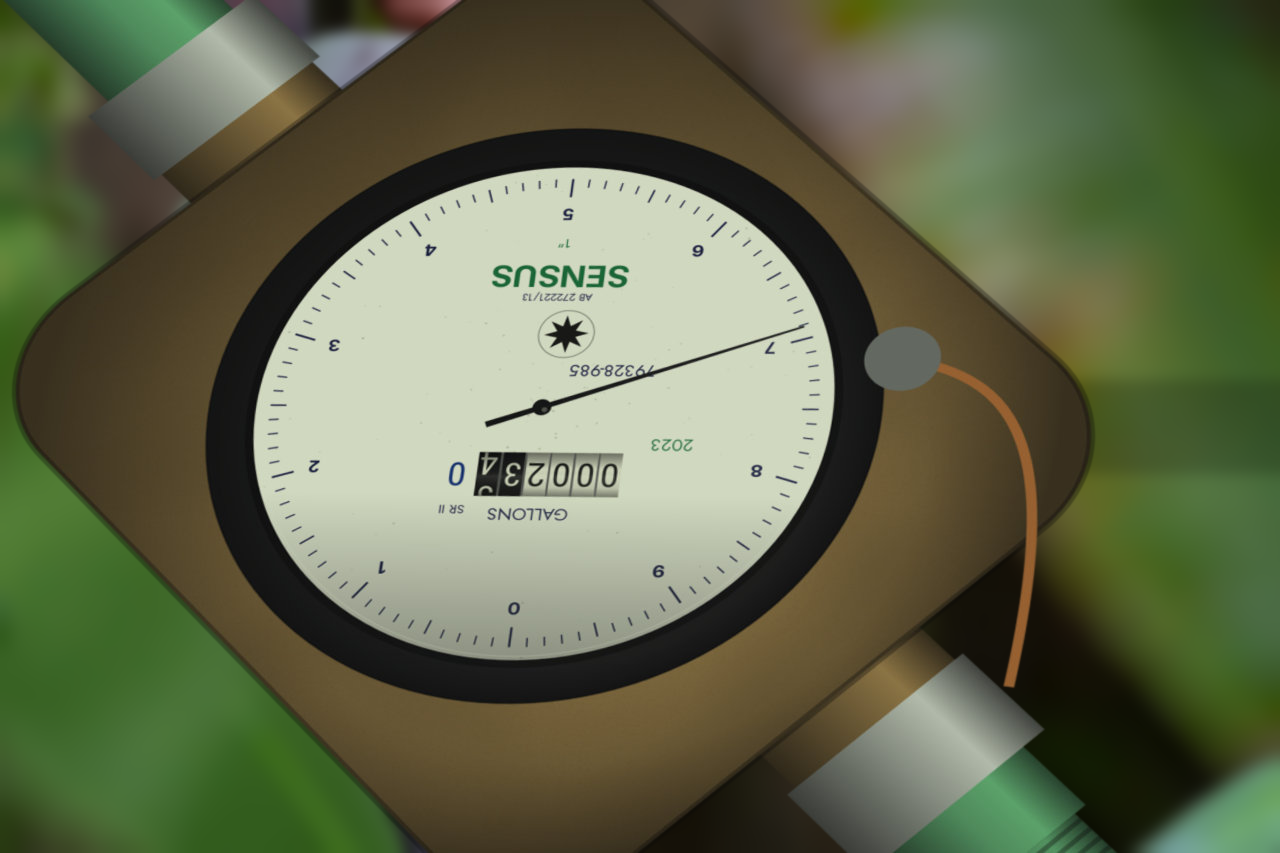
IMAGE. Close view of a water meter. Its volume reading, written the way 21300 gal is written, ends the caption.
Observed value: 2336.9 gal
